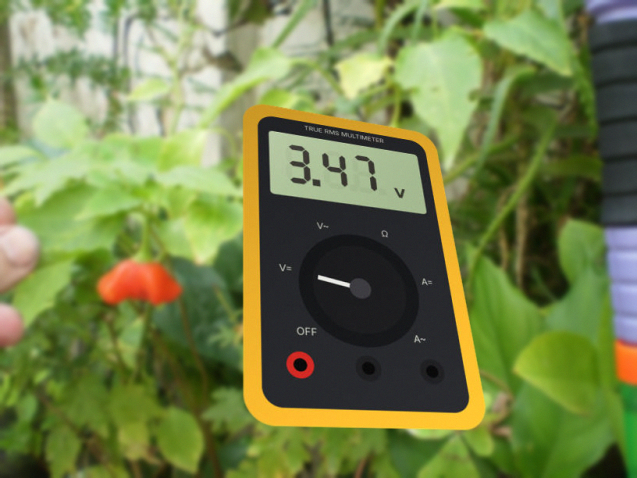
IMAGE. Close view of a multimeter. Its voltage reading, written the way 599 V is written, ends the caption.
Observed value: 3.47 V
